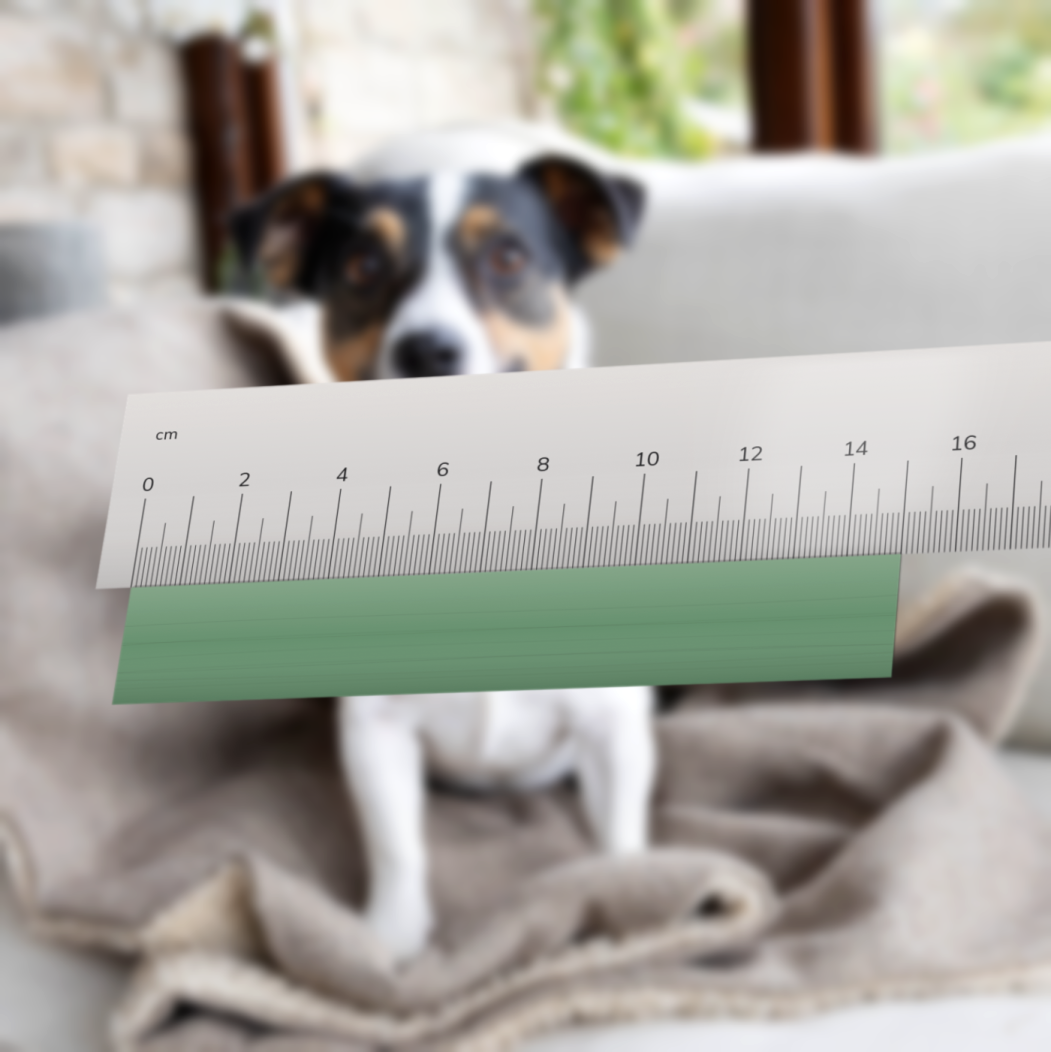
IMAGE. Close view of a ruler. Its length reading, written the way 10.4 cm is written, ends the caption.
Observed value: 15 cm
